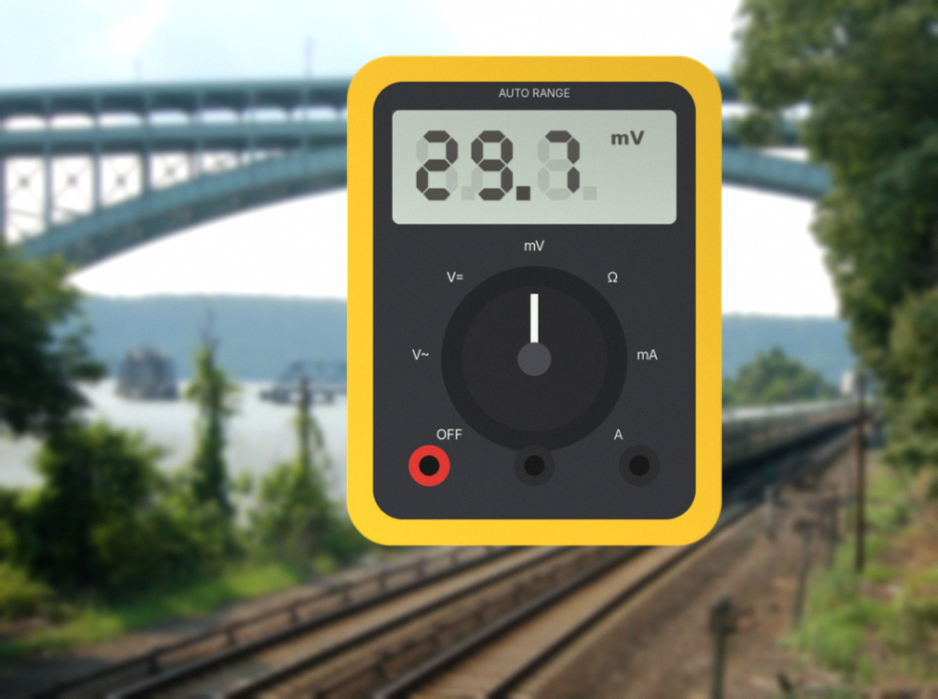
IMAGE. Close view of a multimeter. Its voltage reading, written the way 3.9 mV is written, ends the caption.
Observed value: 29.7 mV
